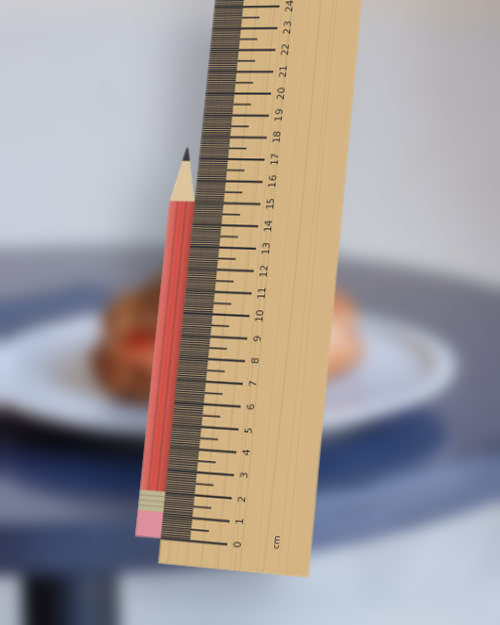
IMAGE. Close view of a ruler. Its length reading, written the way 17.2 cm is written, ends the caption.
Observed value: 17.5 cm
